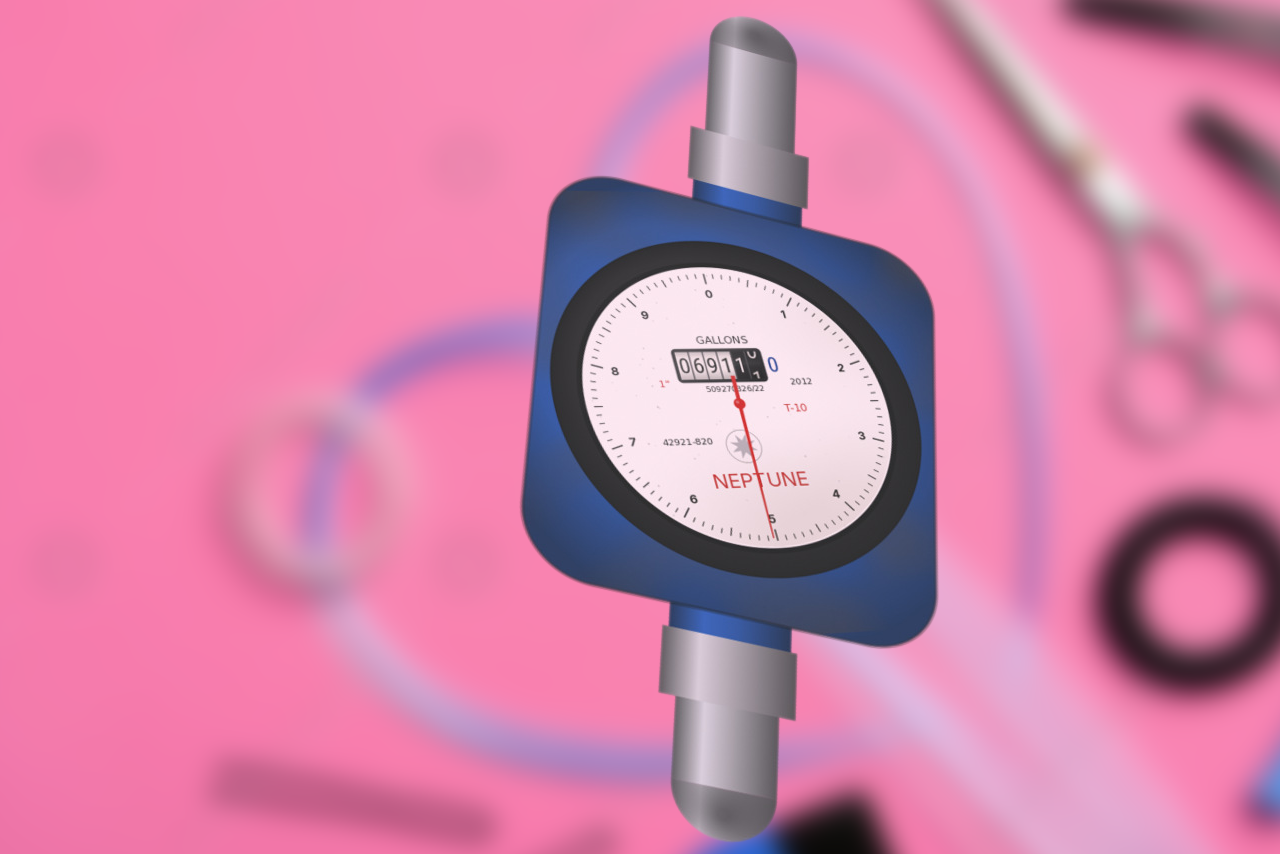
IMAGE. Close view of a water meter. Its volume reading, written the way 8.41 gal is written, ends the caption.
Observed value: 691105.0 gal
